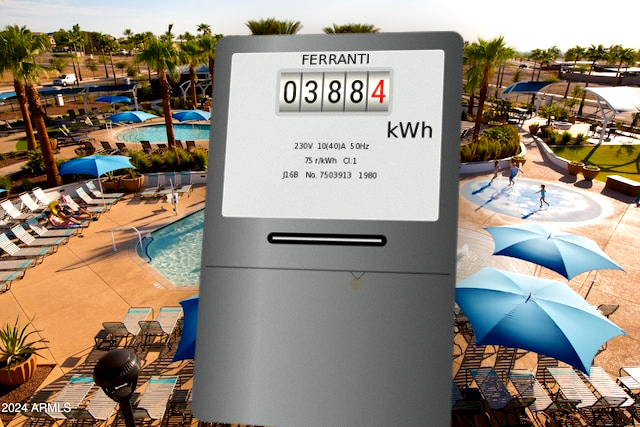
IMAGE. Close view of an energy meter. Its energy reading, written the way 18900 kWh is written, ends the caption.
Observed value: 388.4 kWh
